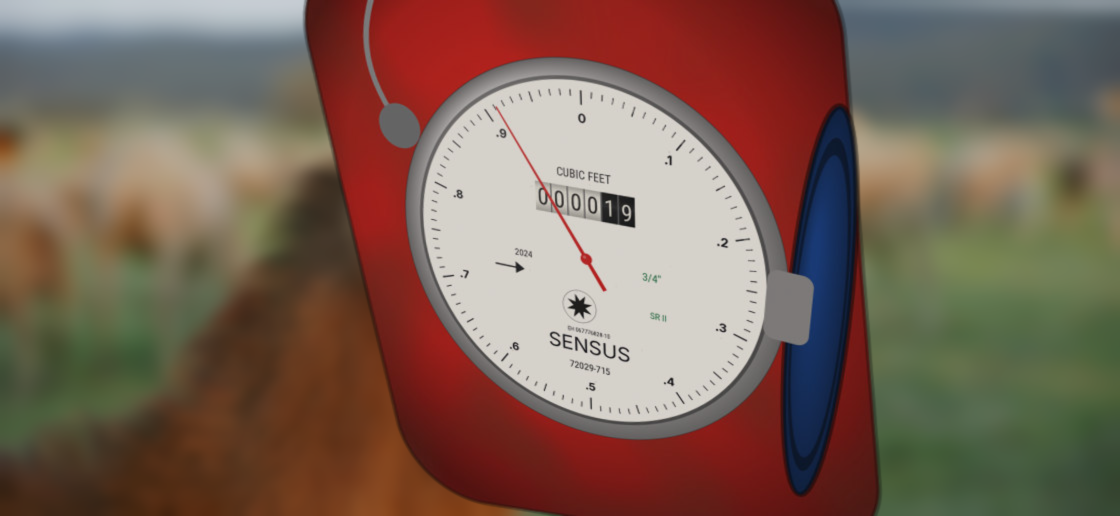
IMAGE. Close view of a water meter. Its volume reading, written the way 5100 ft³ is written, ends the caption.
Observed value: 18.91 ft³
